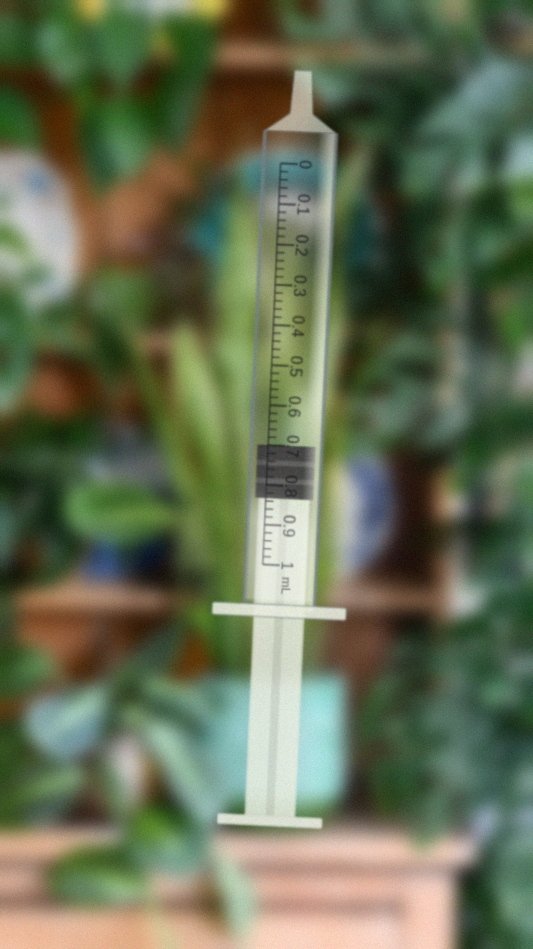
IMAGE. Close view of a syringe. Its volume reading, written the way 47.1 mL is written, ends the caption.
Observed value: 0.7 mL
